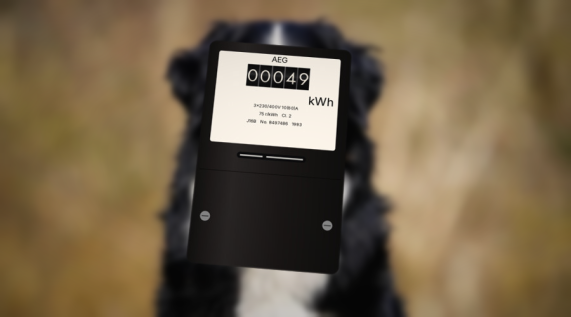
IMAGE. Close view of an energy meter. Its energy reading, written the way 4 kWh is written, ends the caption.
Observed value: 49 kWh
